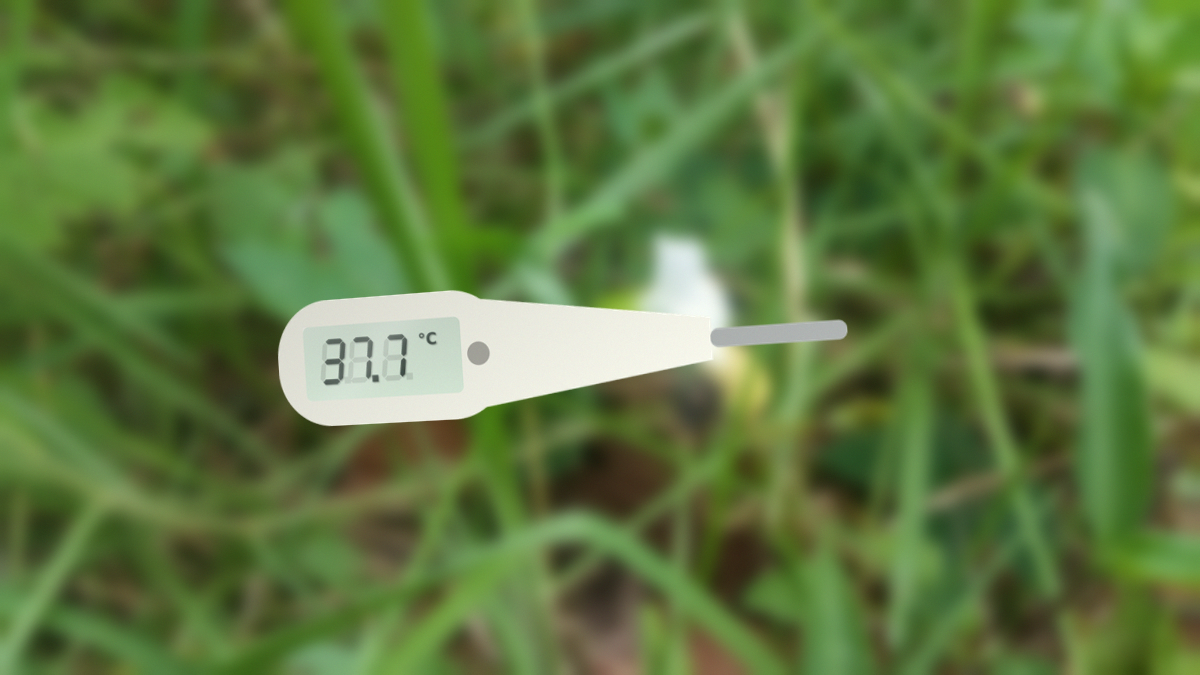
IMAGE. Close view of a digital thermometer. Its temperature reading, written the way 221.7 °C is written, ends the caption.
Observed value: 37.7 °C
